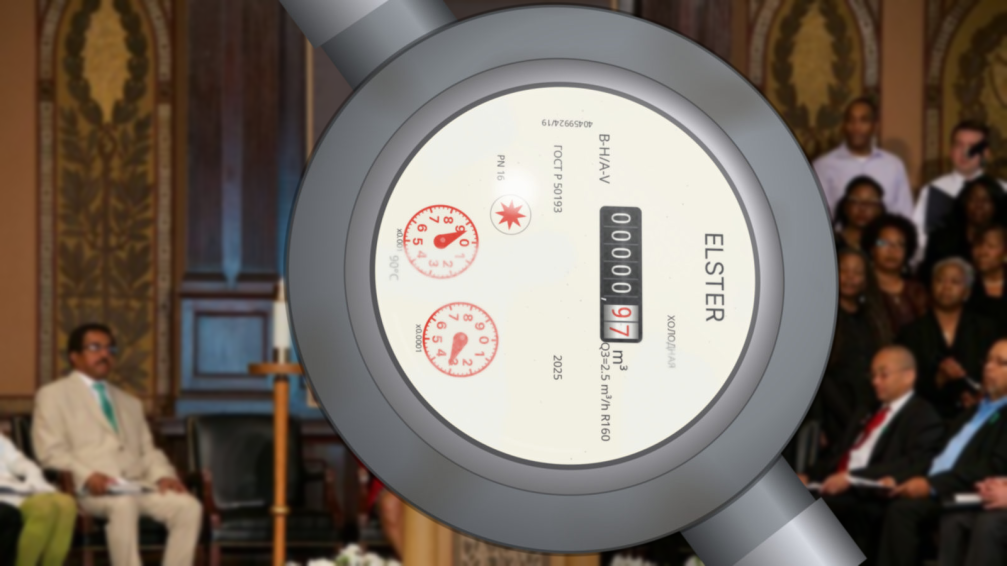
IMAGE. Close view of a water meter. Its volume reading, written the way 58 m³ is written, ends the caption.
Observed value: 0.9693 m³
